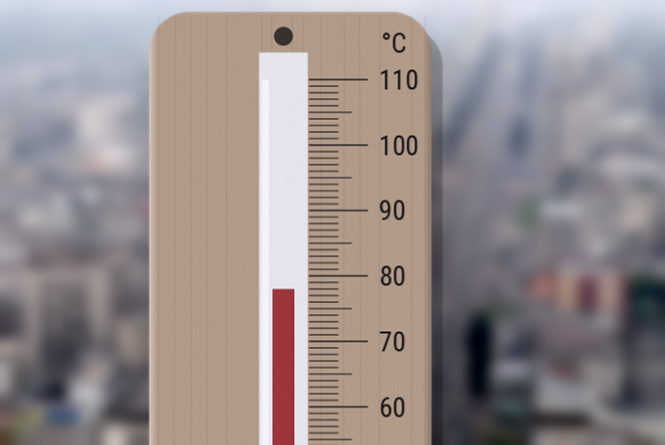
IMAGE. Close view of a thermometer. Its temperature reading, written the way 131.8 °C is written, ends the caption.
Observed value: 78 °C
